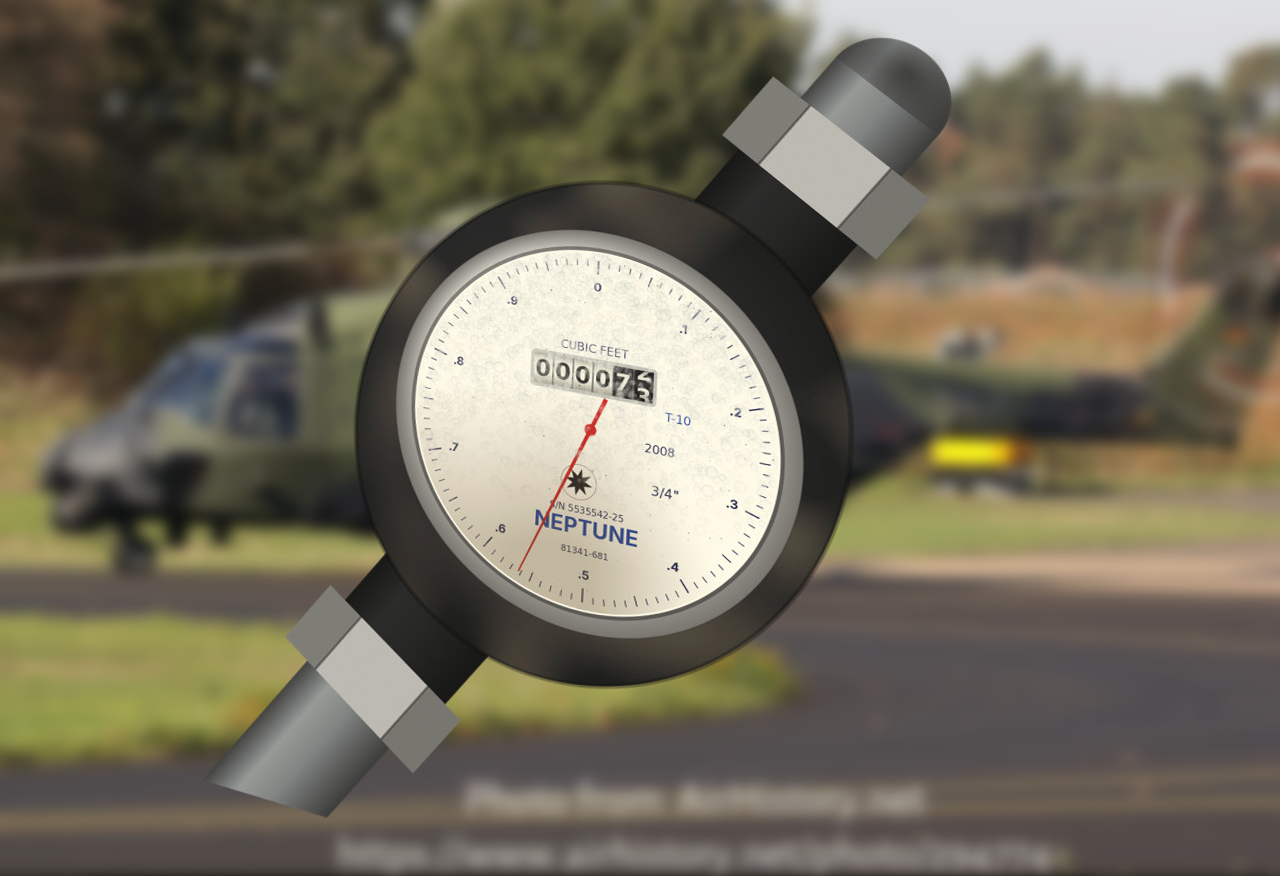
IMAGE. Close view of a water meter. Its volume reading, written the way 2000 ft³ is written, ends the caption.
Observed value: 72.56 ft³
